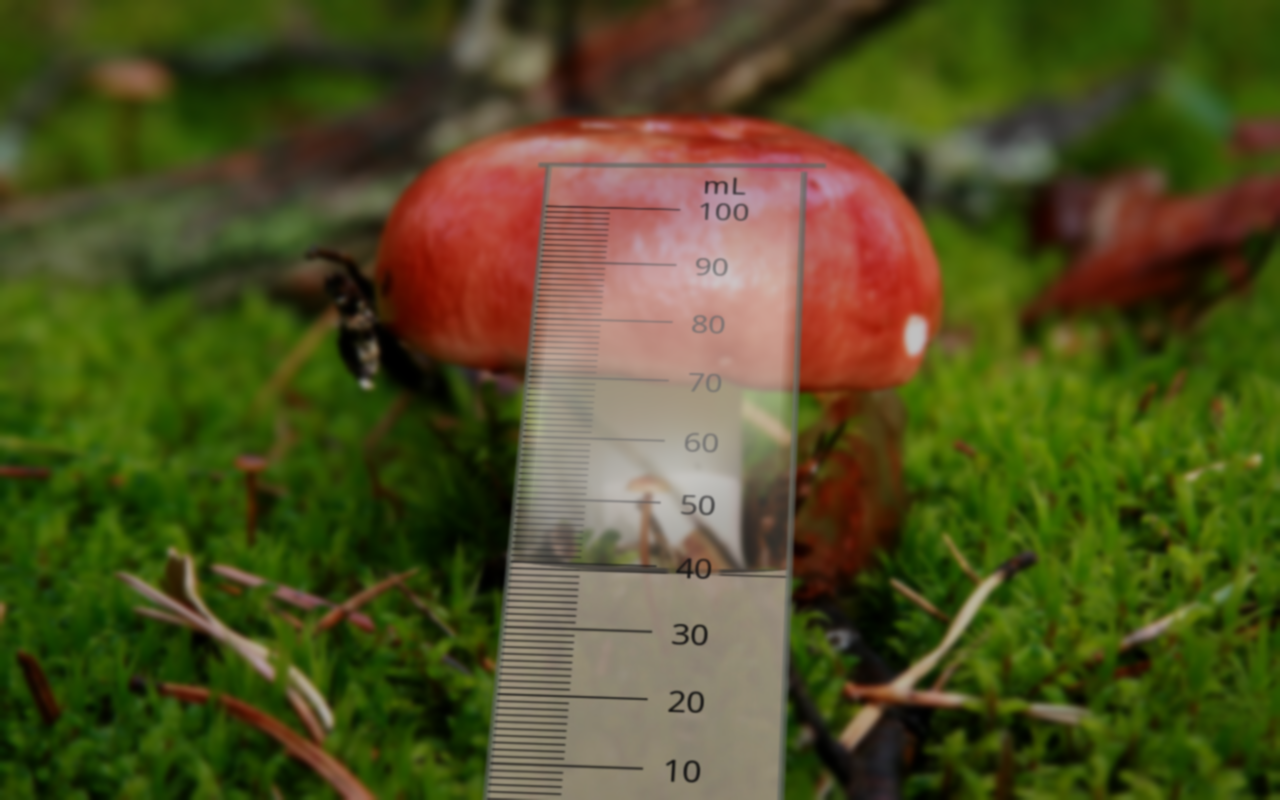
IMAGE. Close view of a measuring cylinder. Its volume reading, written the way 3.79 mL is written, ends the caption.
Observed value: 39 mL
